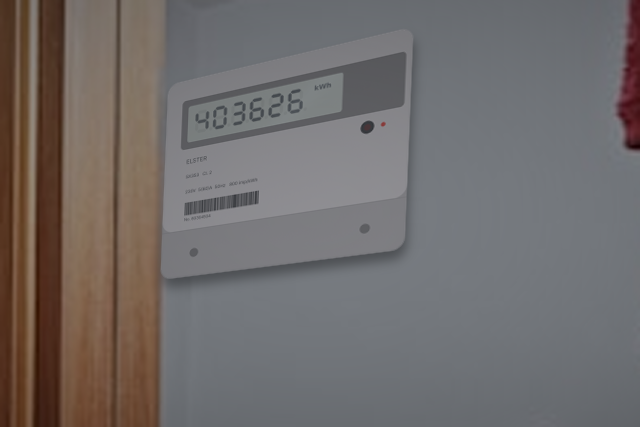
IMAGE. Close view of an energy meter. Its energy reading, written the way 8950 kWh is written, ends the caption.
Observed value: 403626 kWh
